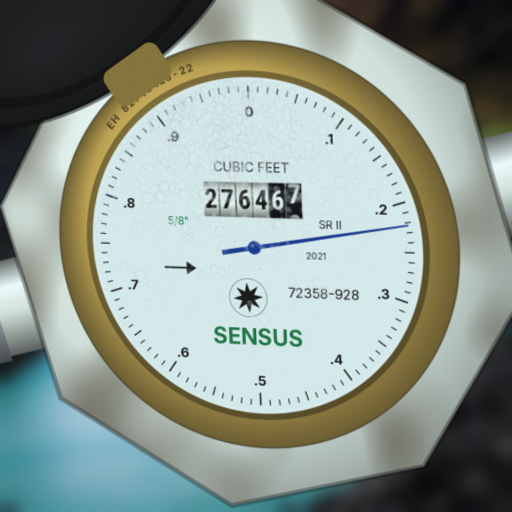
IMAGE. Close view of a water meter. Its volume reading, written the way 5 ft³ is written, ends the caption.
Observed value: 276467.22 ft³
